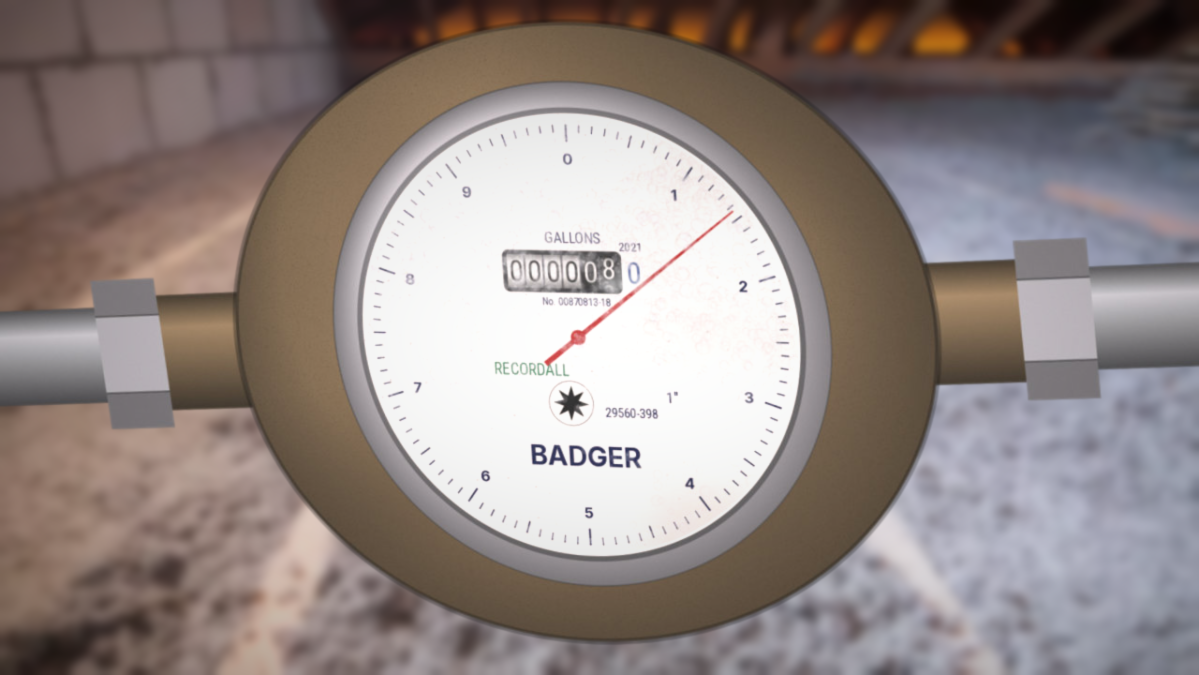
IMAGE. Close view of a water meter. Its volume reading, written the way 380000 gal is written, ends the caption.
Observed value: 81.4 gal
